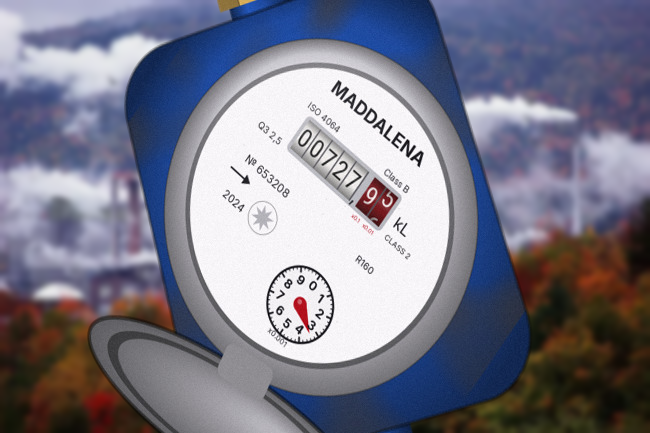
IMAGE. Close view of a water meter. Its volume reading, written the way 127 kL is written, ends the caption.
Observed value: 727.953 kL
